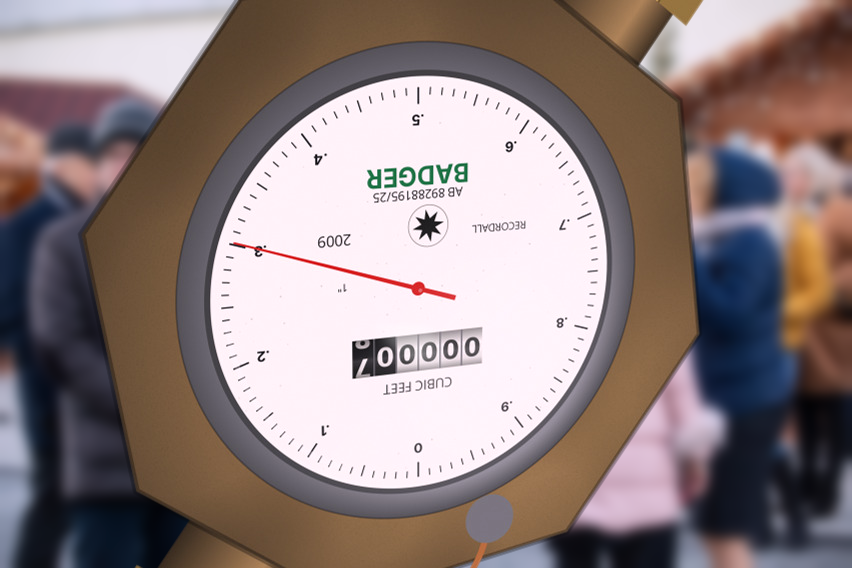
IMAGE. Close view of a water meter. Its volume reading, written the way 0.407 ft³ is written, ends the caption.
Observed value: 7.30 ft³
